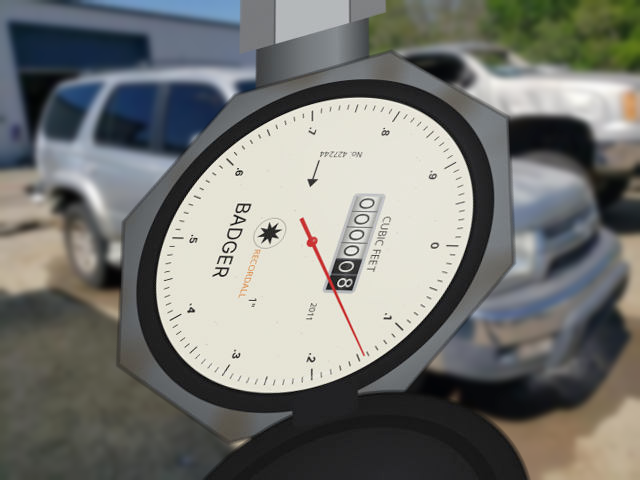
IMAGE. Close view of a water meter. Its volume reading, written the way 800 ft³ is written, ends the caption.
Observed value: 8.14 ft³
